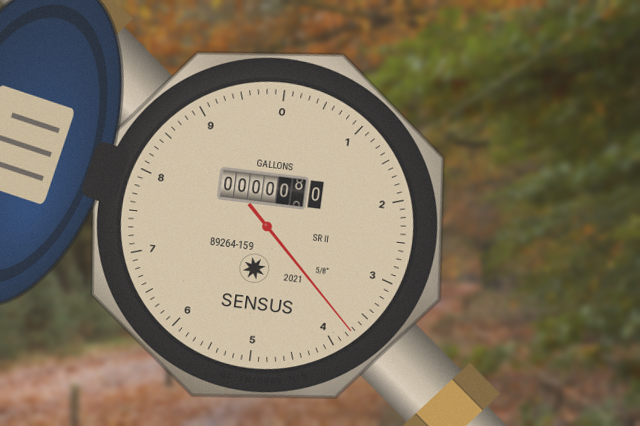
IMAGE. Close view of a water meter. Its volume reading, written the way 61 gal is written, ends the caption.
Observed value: 83.7 gal
